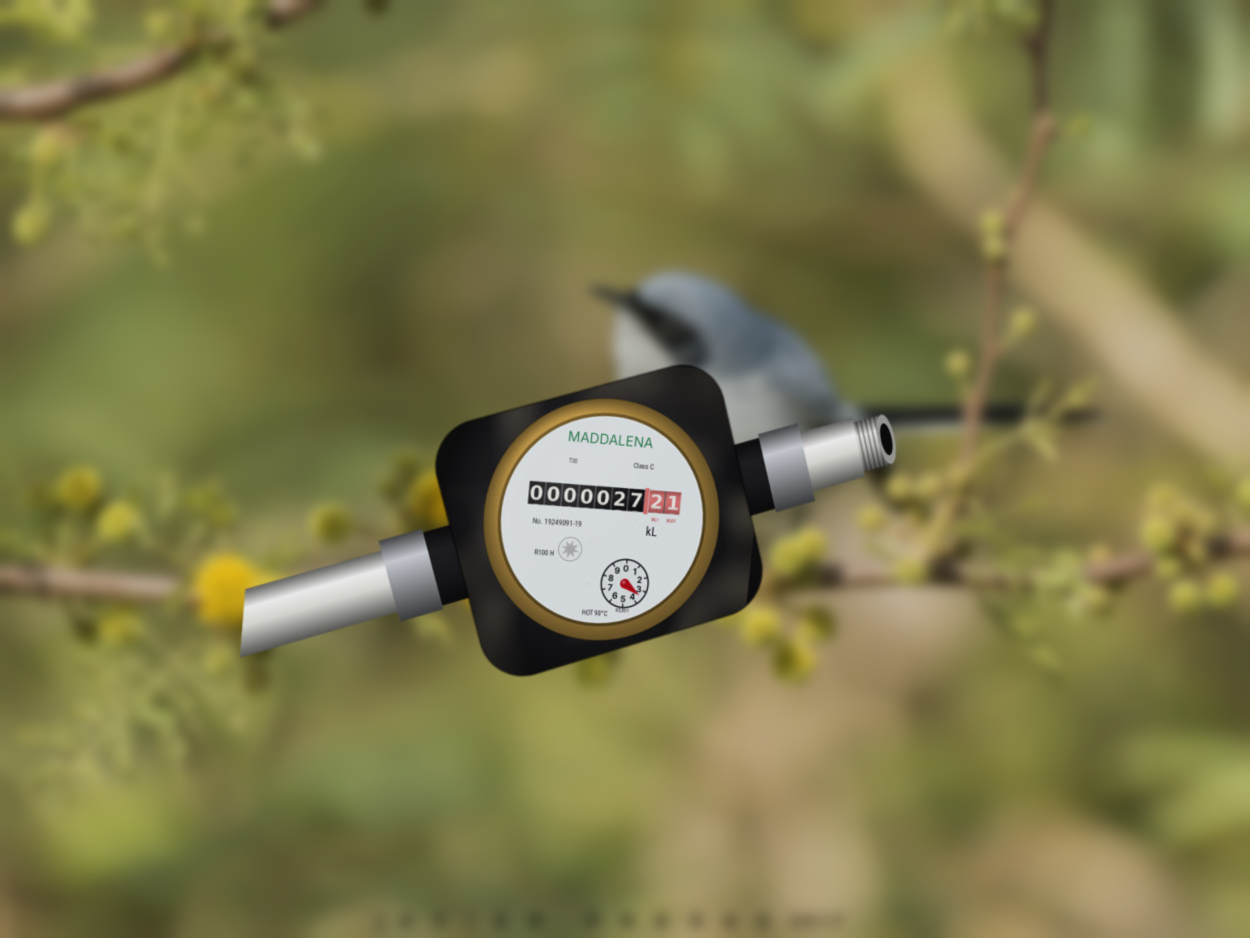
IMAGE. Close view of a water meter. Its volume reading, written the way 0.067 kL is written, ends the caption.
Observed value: 27.213 kL
